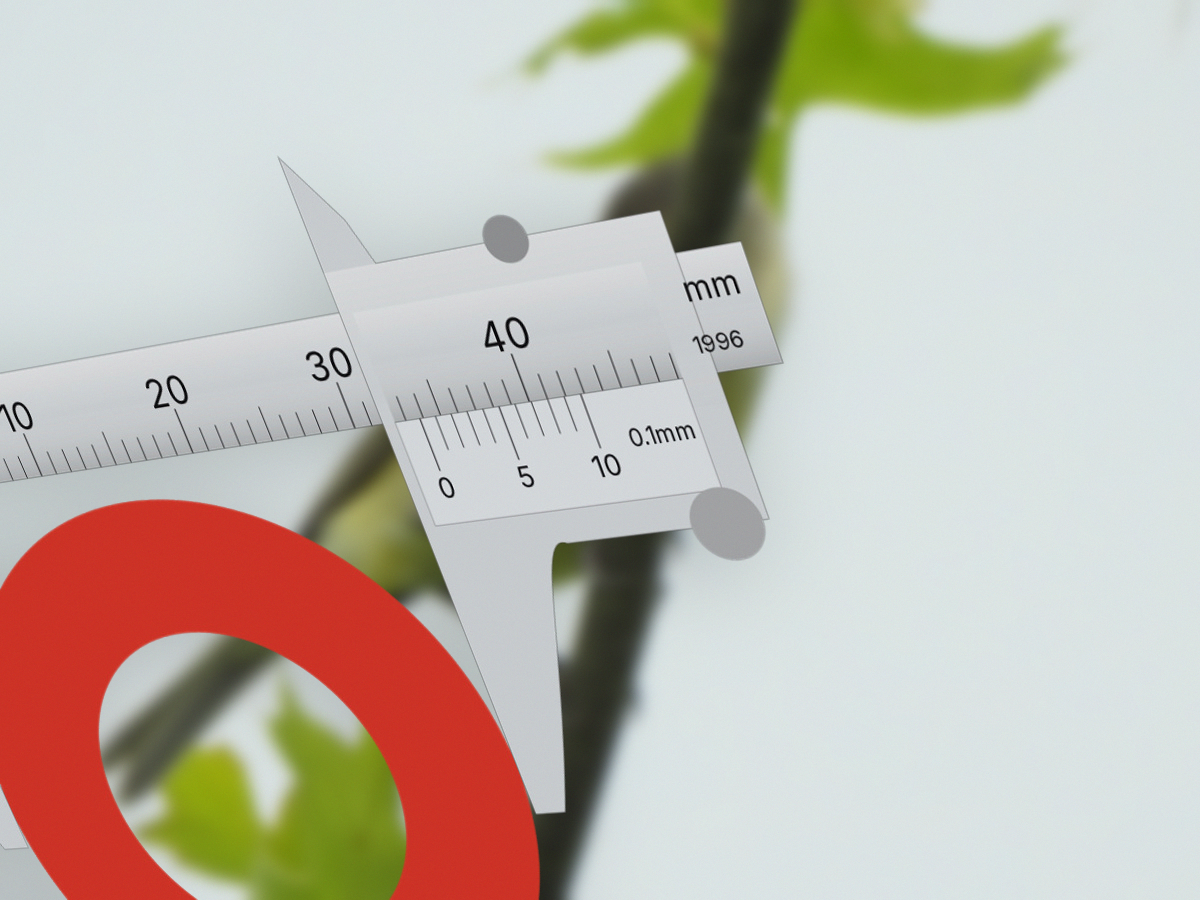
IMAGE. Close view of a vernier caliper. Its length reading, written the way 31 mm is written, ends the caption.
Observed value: 33.8 mm
